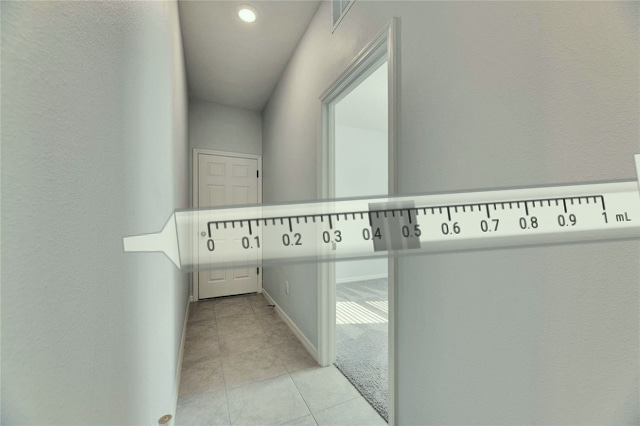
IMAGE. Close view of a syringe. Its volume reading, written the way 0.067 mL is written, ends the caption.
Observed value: 0.4 mL
